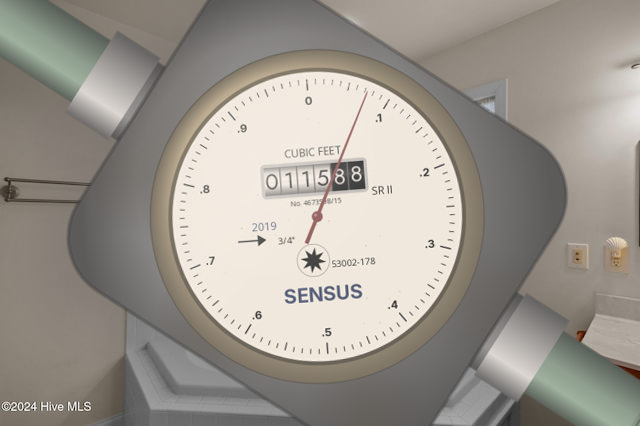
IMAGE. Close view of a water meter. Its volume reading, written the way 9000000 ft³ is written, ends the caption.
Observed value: 11588.07 ft³
